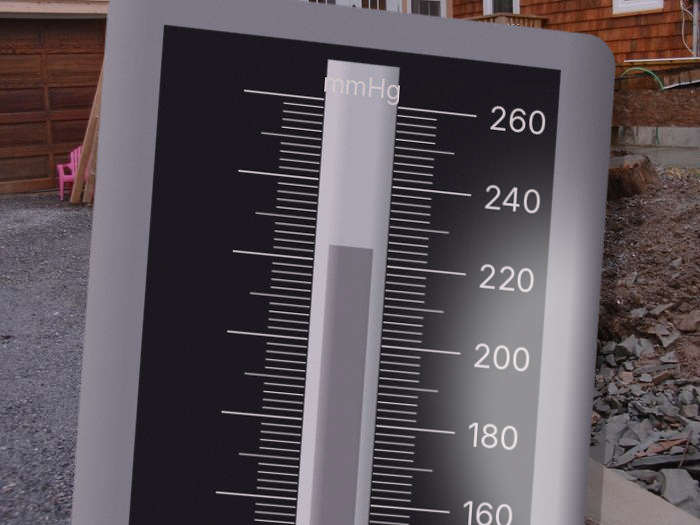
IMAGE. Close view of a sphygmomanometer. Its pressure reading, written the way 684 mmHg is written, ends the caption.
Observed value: 224 mmHg
